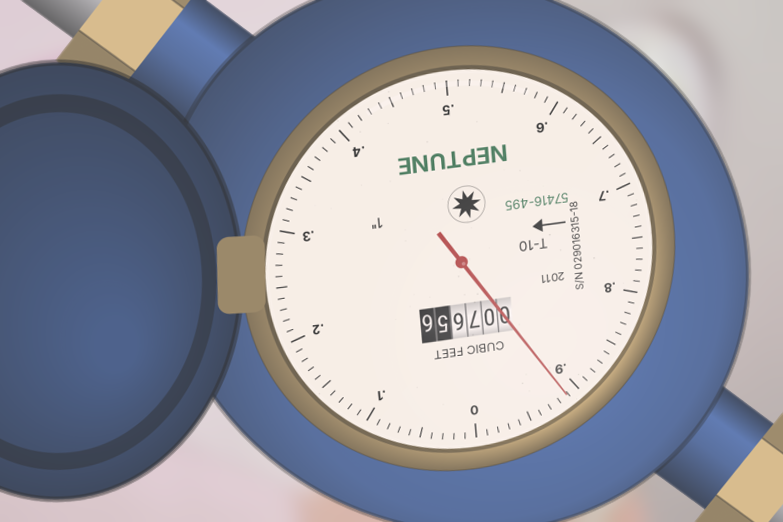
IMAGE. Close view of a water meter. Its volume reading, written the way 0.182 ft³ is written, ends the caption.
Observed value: 7655.91 ft³
